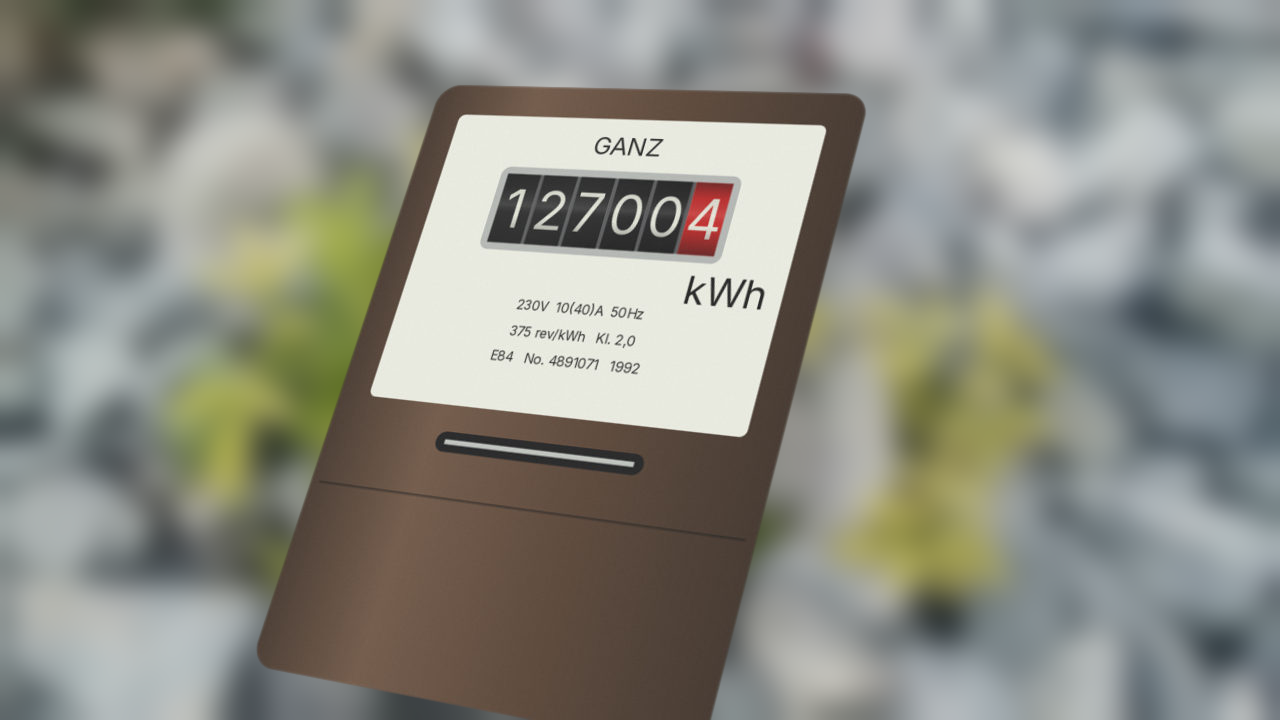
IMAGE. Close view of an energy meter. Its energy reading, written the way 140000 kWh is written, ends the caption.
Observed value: 12700.4 kWh
